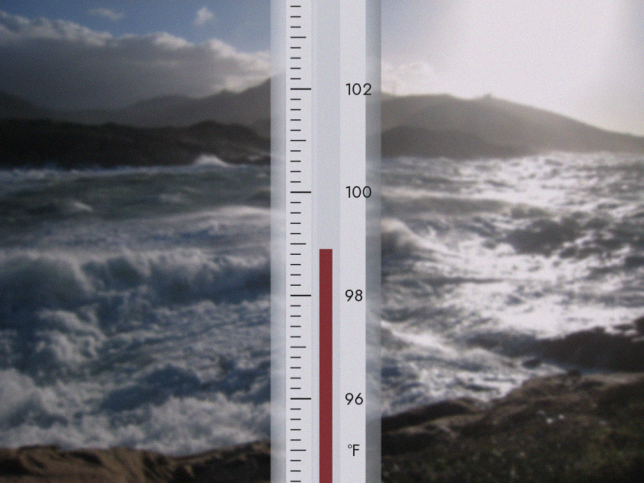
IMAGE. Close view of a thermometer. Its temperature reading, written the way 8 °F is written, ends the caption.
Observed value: 98.9 °F
